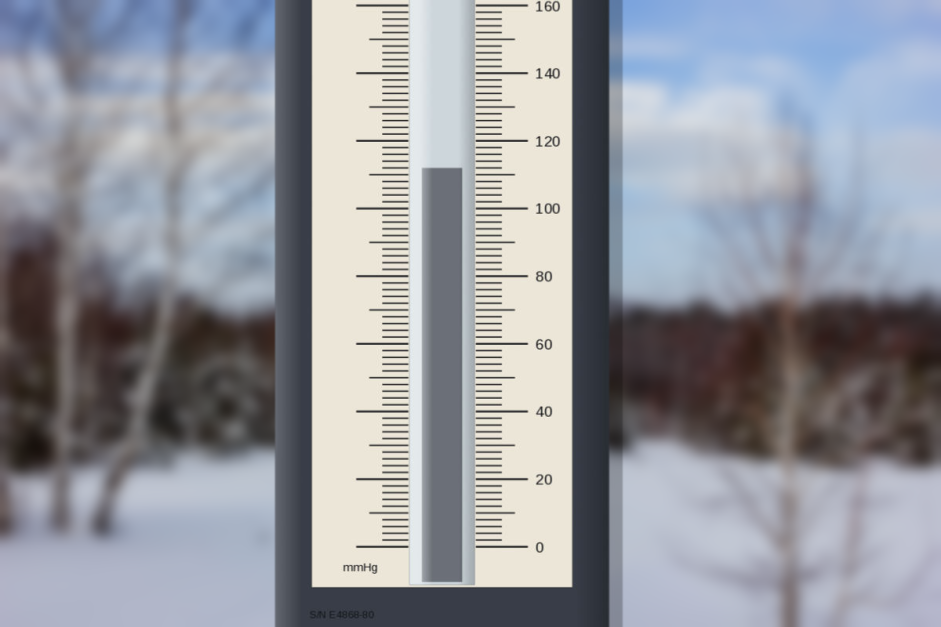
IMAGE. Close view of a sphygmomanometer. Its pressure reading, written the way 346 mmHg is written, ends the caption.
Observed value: 112 mmHg
